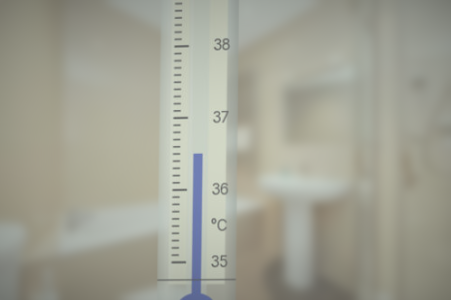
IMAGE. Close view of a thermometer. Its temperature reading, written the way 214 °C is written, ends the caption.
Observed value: 36.5 °C
